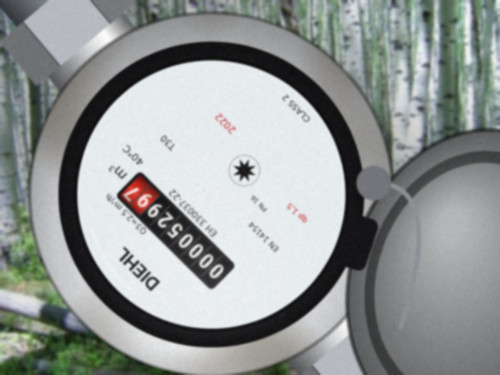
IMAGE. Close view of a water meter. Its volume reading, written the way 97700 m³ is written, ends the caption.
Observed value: 529.97 m³
